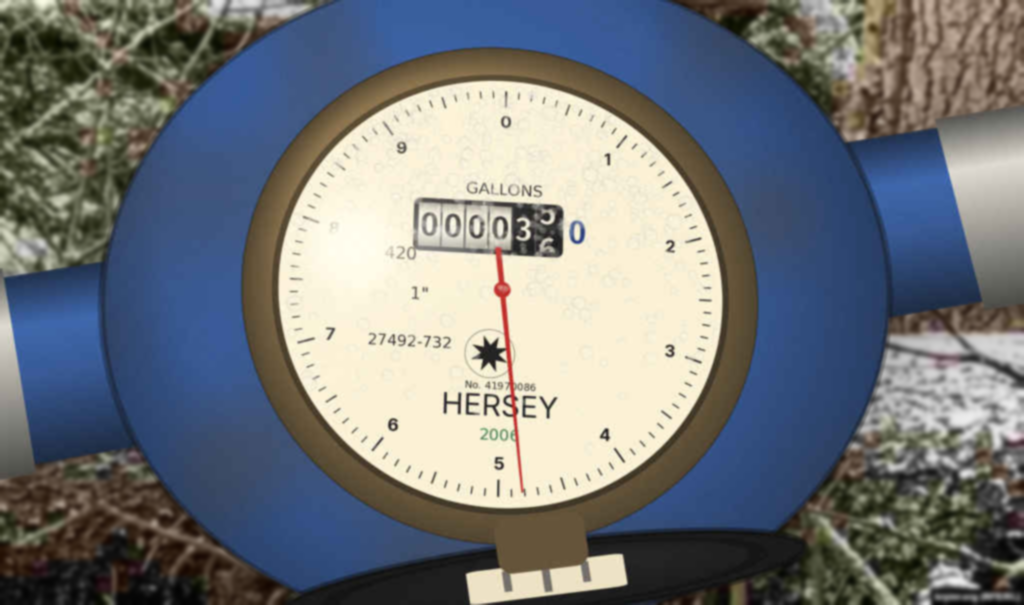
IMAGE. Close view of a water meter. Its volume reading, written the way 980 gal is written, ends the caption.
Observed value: 354.8 gal
